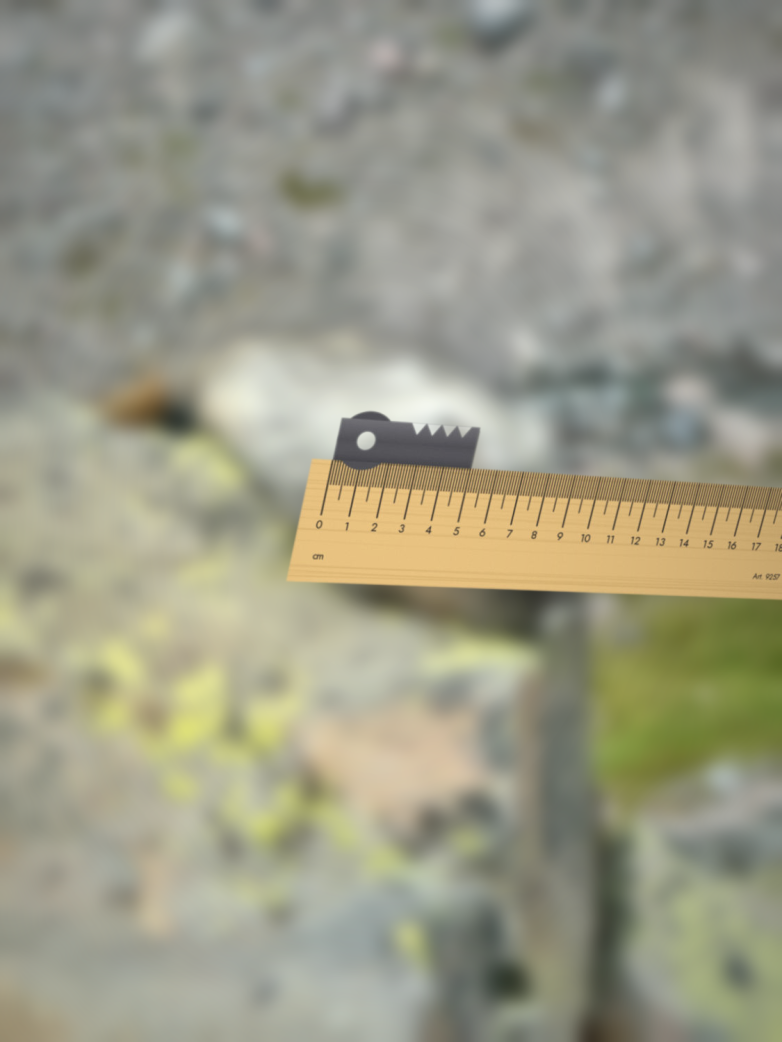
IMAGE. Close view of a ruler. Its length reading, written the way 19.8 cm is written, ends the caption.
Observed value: 5 cm
